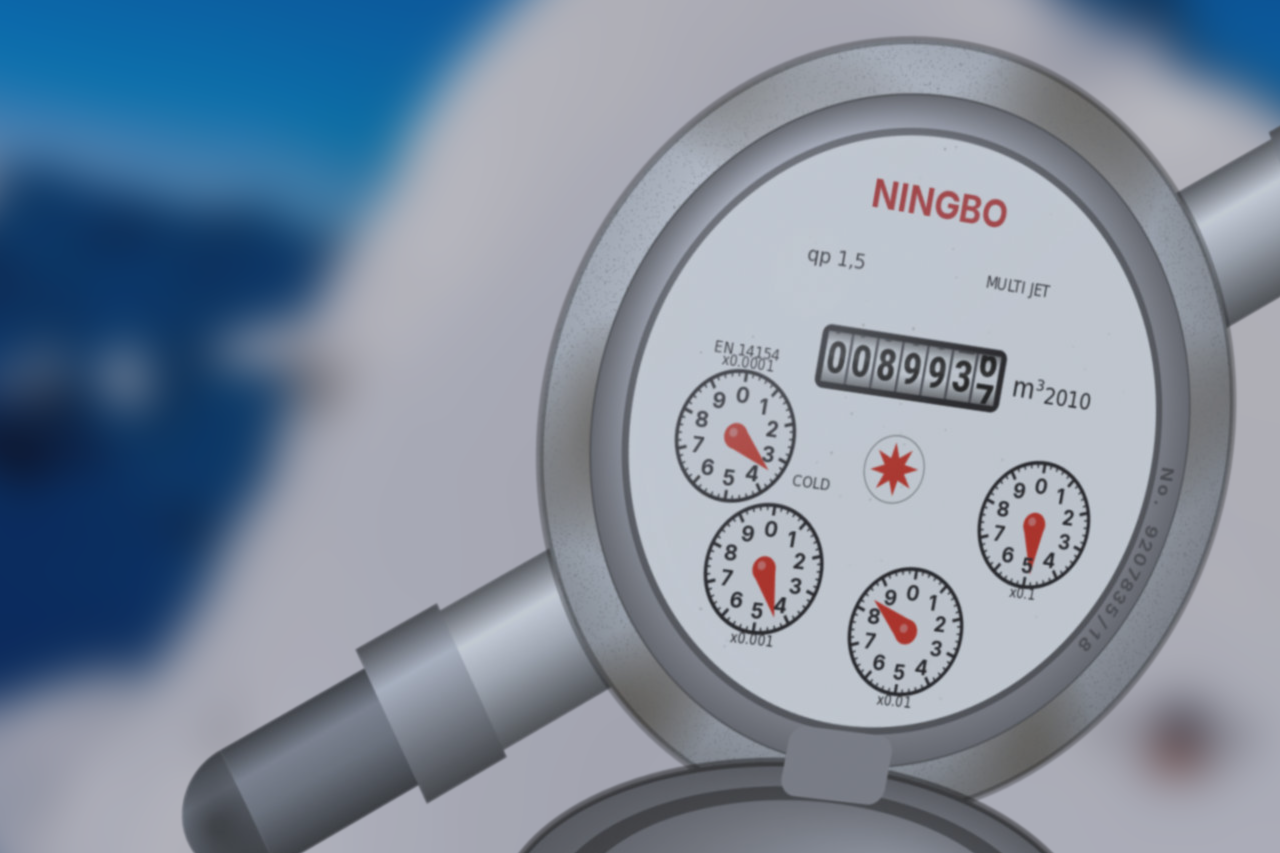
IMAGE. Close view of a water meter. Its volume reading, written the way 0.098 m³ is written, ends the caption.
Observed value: 89936.4843 m³
